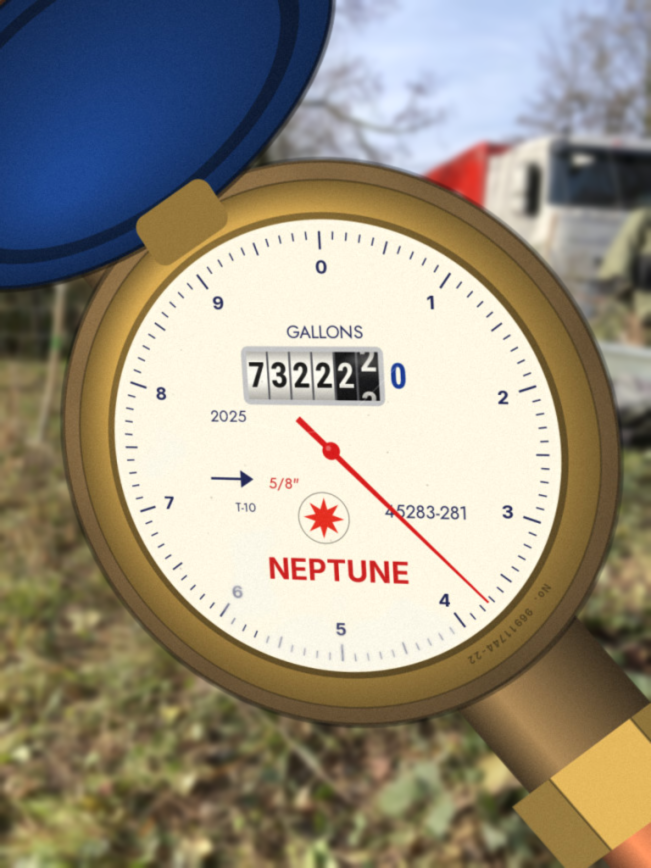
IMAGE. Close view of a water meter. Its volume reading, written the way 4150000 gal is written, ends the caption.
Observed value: 7322223.7 gal
